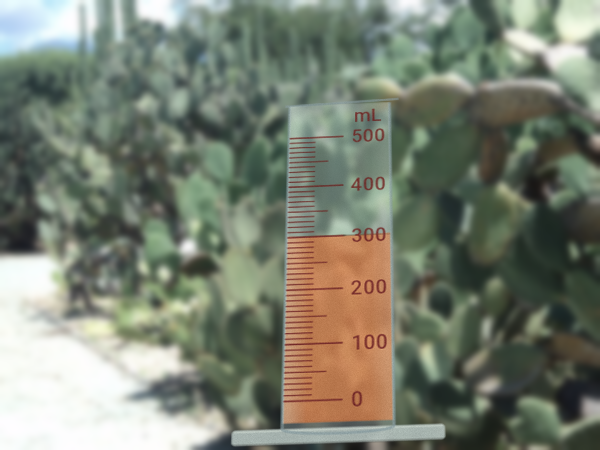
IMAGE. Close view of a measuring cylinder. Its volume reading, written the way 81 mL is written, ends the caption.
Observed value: 300 mL
